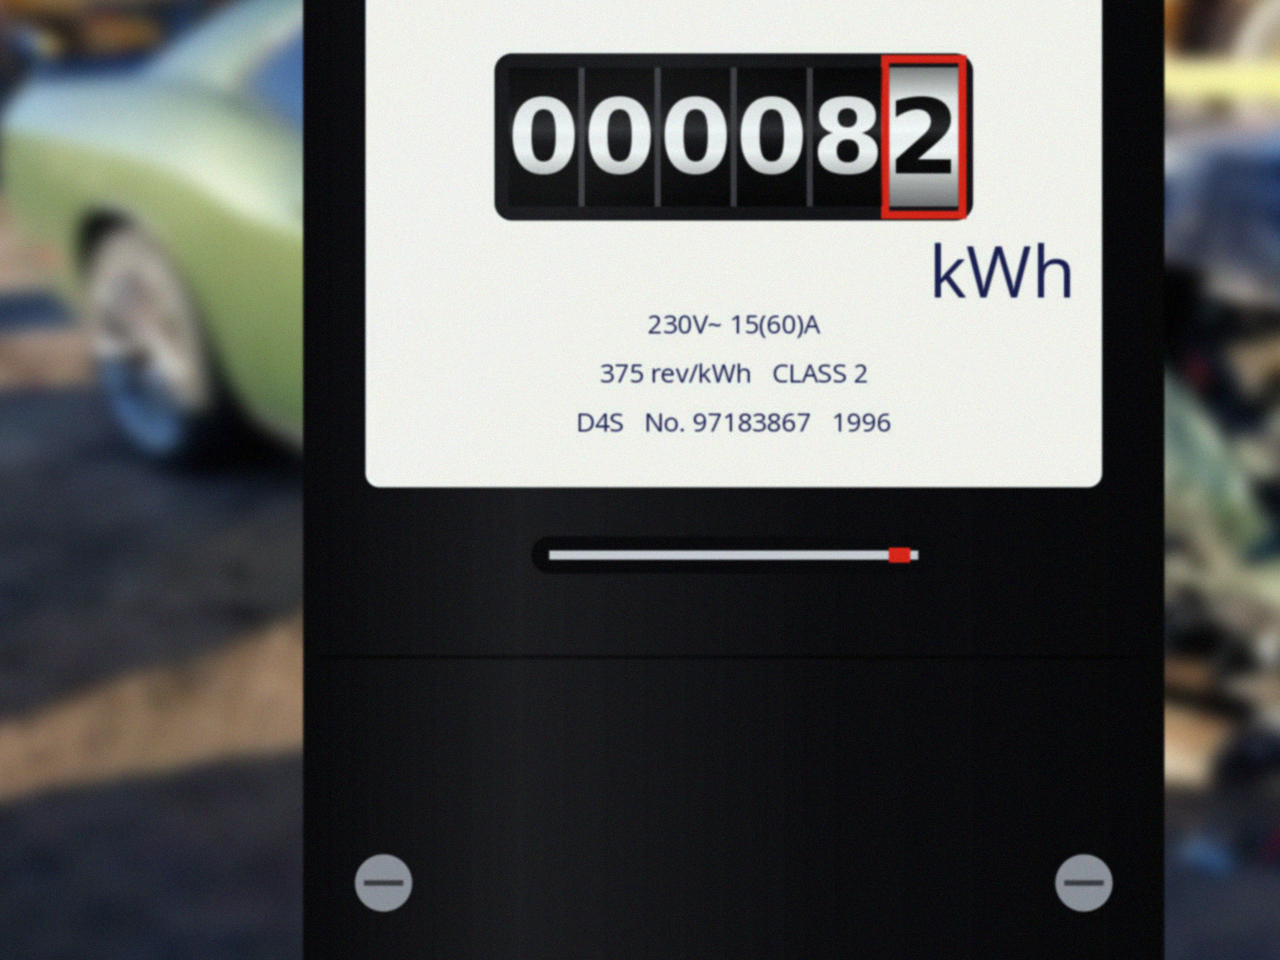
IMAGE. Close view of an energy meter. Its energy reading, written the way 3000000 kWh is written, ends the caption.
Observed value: 8.2 kWh
